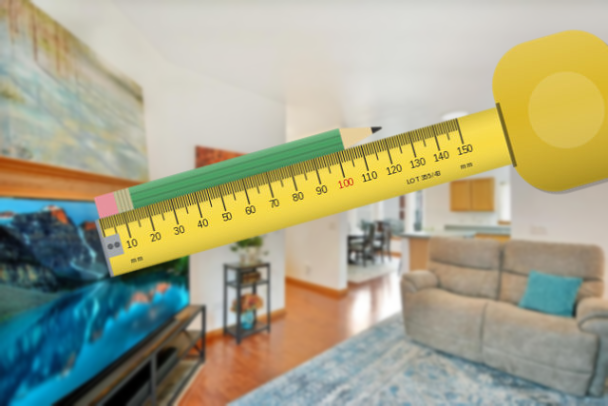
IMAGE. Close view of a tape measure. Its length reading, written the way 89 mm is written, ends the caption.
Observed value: 120 mm
